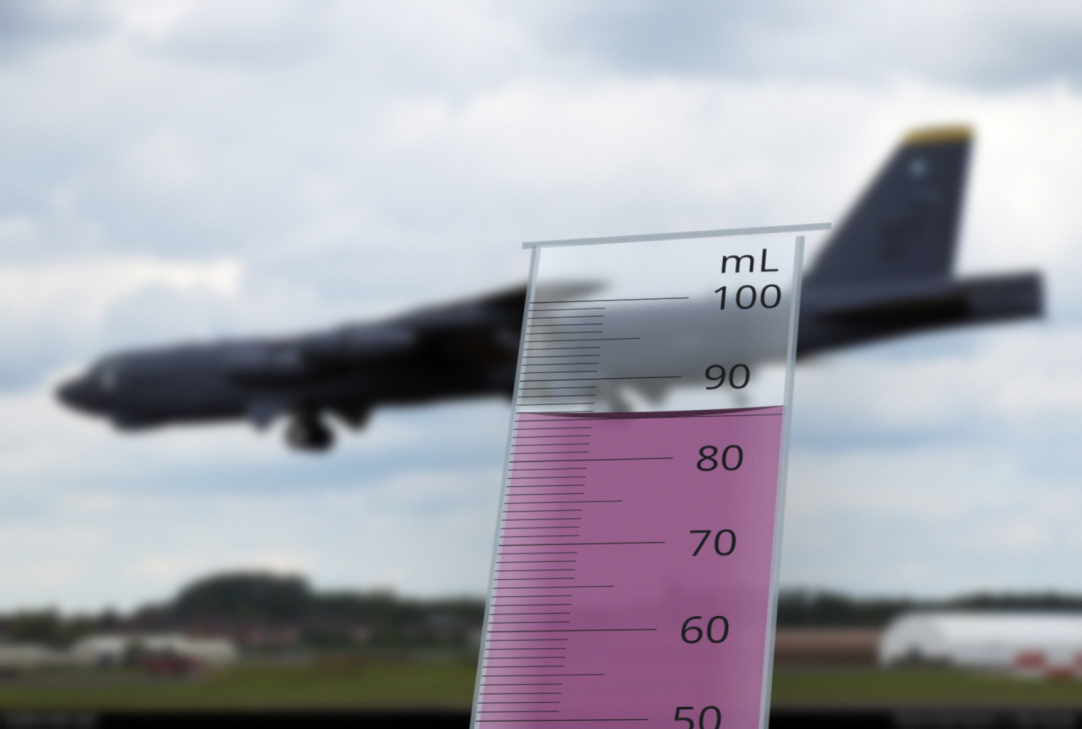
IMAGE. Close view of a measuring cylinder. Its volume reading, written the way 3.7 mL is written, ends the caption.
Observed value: 85 mL
